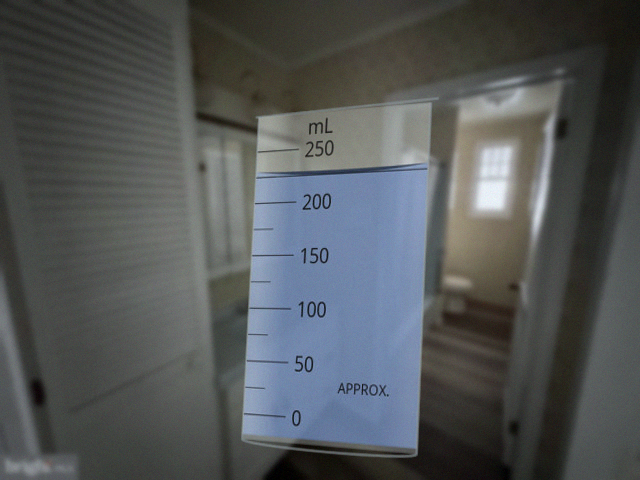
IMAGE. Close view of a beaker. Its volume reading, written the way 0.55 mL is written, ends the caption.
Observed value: 225 mL
